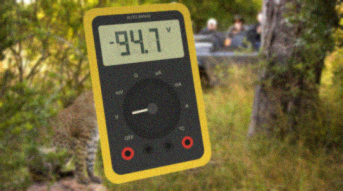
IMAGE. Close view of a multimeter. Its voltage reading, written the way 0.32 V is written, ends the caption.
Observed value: -94.7 V
